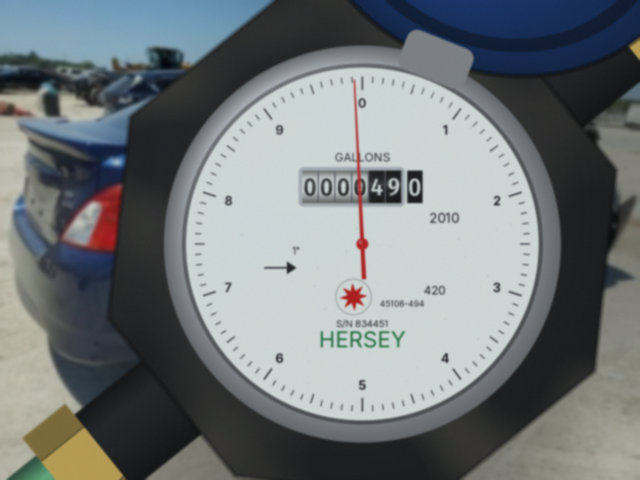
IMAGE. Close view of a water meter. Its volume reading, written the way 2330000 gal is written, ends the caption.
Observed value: 489.9 gal
